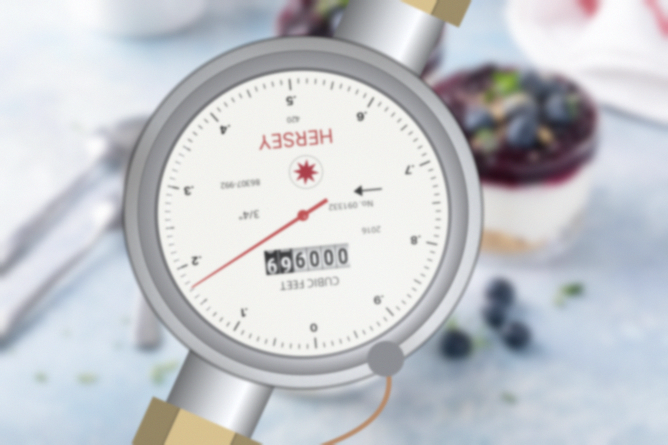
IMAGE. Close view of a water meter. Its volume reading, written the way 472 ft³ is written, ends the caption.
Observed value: 969.17 ft³
